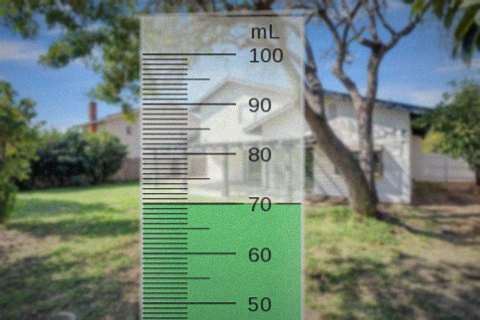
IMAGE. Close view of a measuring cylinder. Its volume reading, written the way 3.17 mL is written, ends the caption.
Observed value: 70 mL
